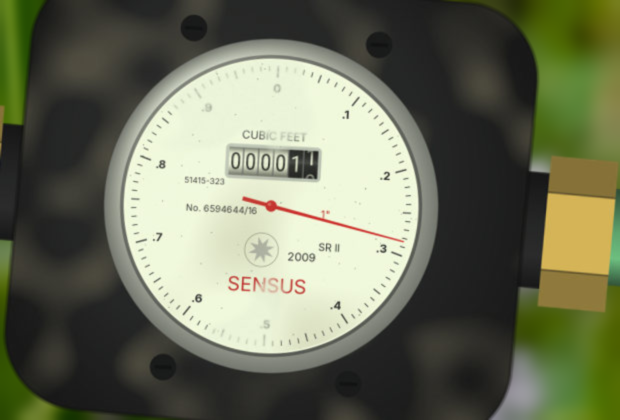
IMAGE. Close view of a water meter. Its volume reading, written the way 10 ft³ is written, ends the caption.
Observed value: 11.28 ft³
